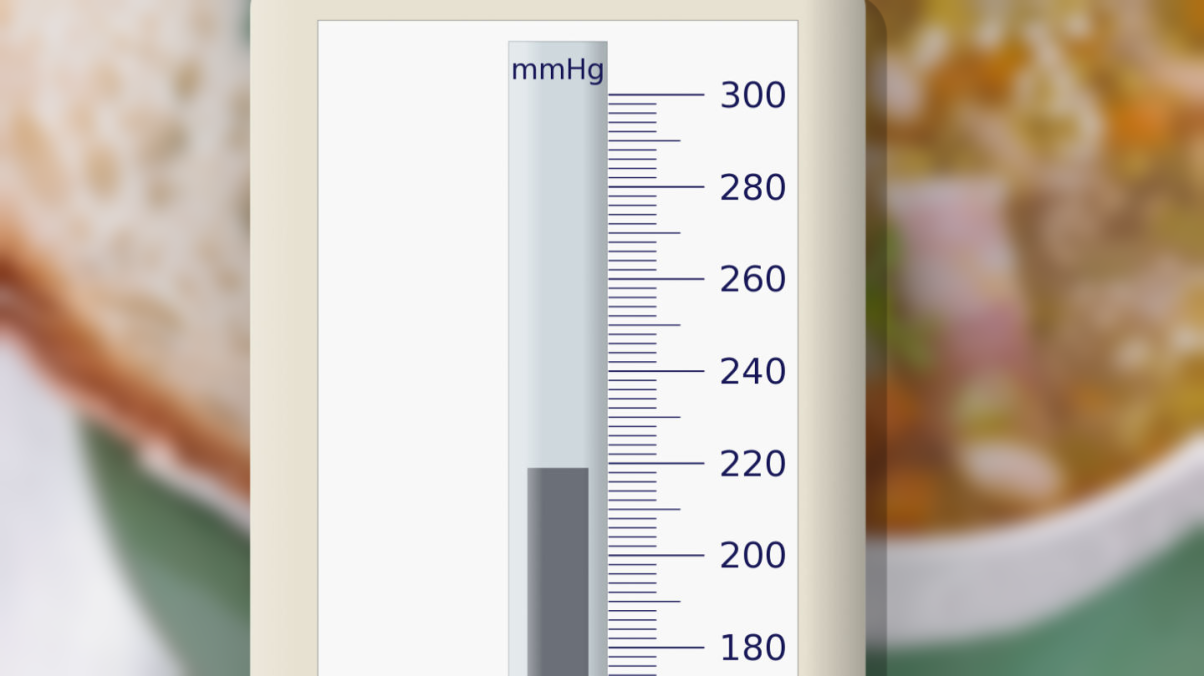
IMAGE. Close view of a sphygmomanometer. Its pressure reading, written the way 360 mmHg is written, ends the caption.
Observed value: 219 mmHg
